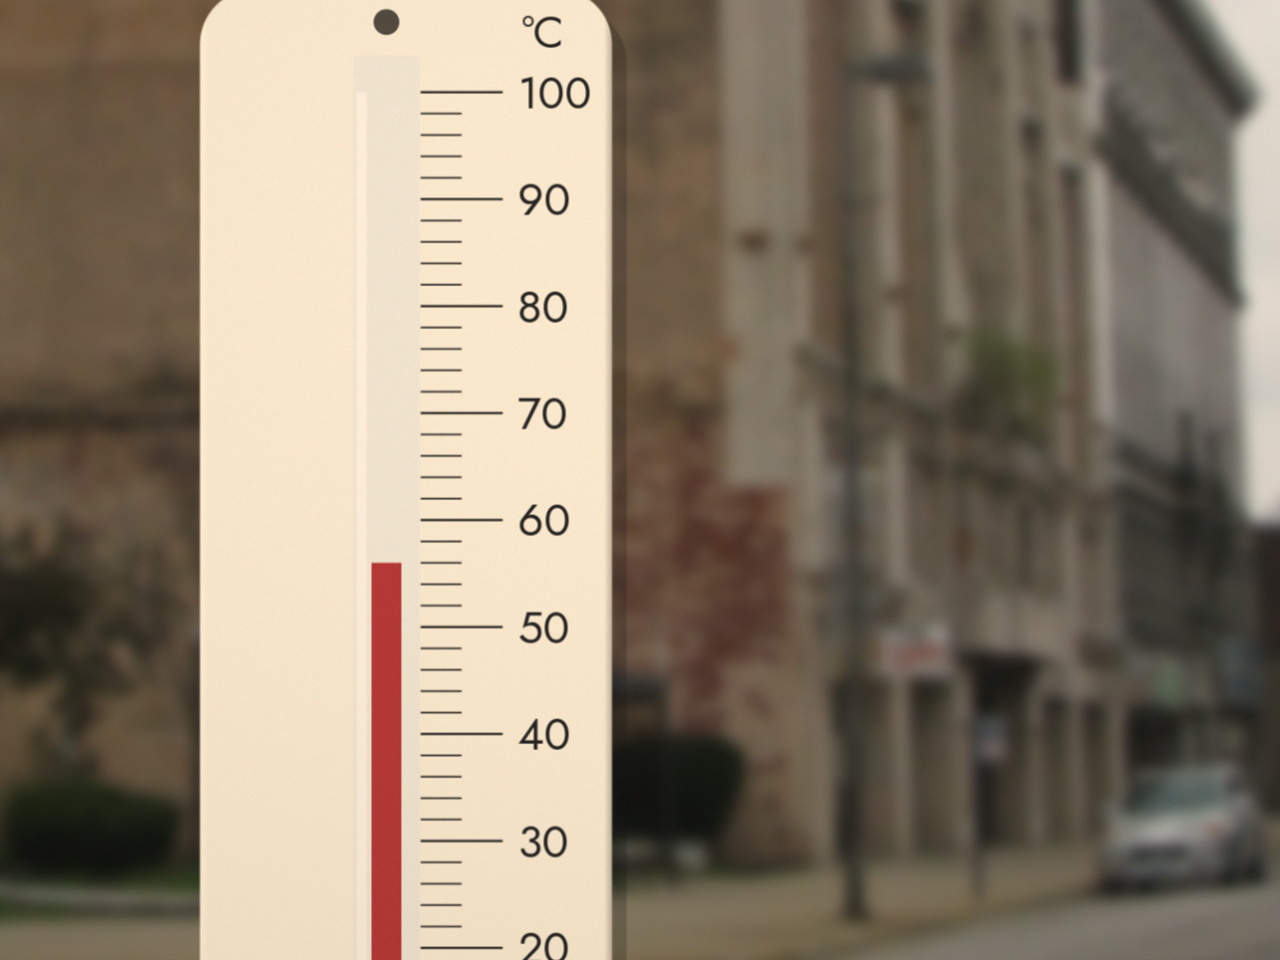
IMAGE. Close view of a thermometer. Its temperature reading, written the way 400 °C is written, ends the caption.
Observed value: 56 °C
